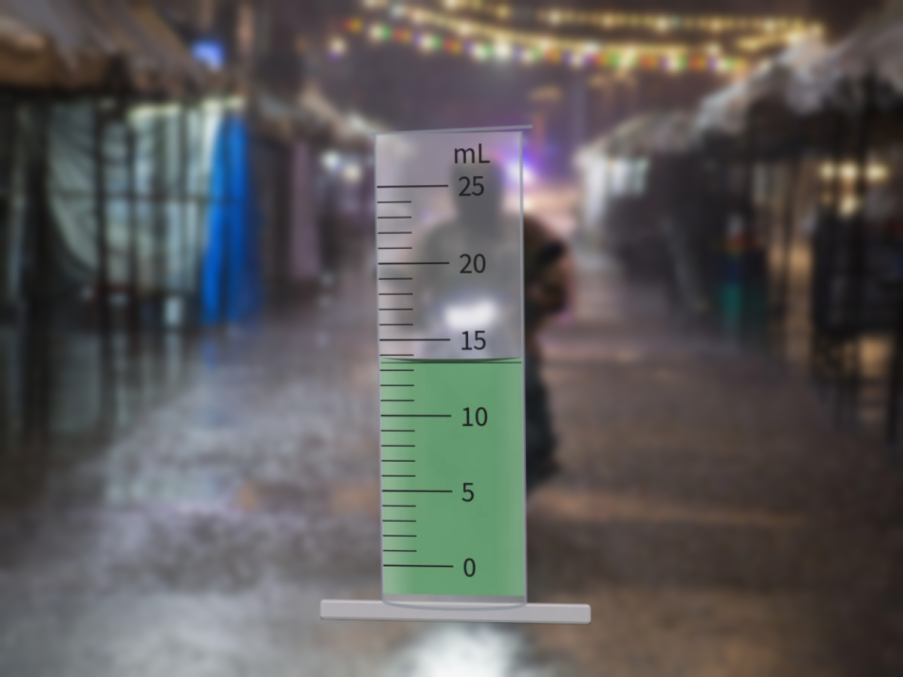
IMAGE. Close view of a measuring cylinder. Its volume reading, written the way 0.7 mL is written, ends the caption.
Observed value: 13.5 mL
